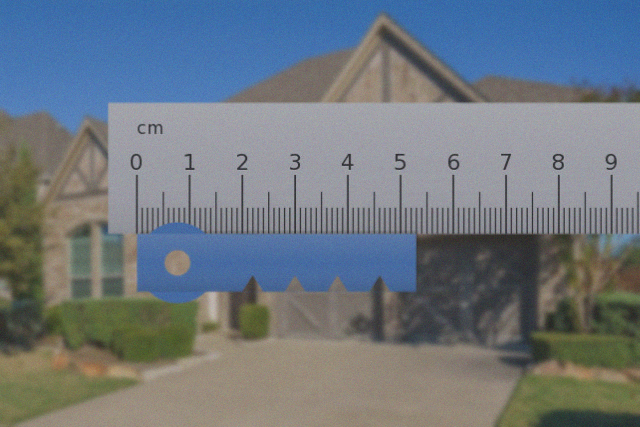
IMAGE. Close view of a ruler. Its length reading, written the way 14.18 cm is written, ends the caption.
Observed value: 5.3 cm
